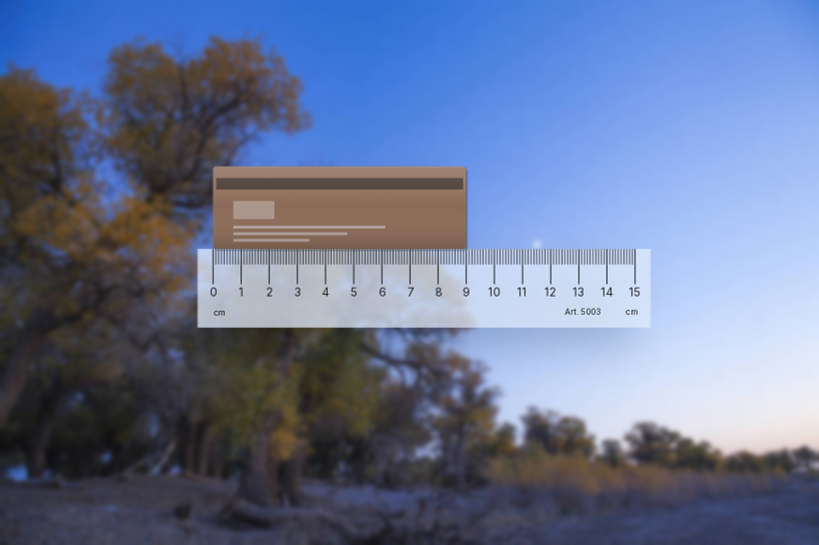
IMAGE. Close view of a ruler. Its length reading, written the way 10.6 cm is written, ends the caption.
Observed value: 9 cm
